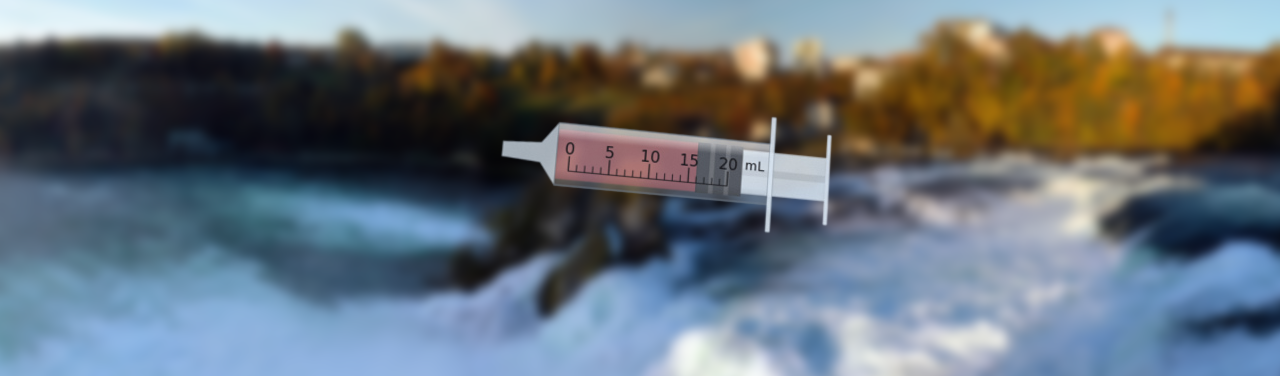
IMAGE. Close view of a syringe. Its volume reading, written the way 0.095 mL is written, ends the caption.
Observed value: 16 mL
